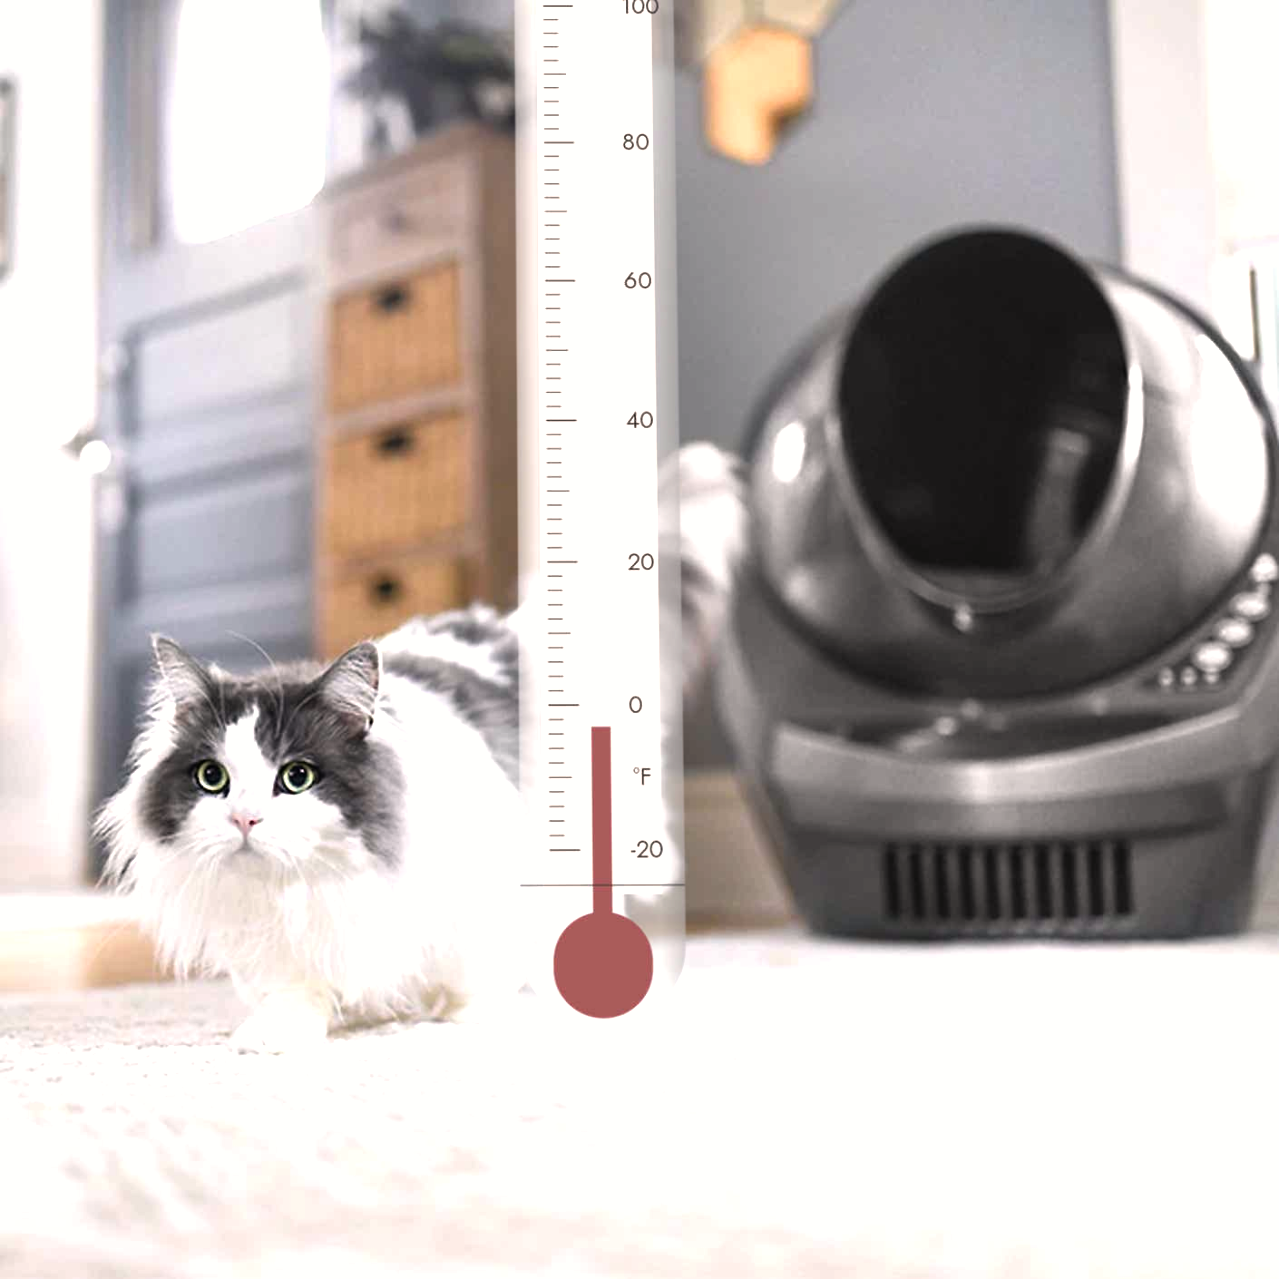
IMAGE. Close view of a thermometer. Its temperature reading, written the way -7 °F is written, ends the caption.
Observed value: -3 °F
